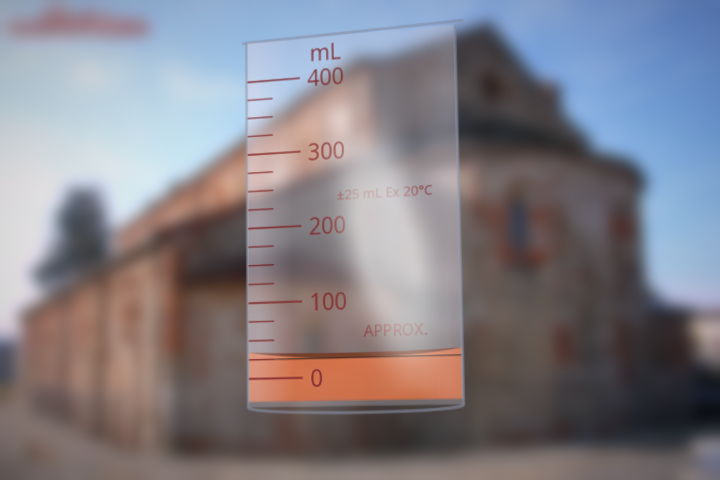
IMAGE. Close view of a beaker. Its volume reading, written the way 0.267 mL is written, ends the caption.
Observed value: 25 mL
